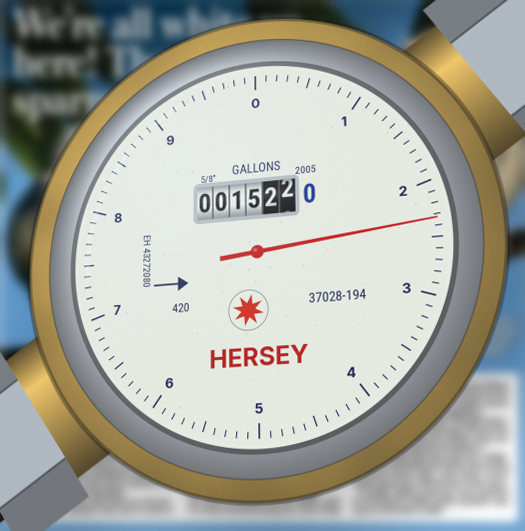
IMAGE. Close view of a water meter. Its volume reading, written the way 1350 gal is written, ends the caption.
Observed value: 15222.3 gal
